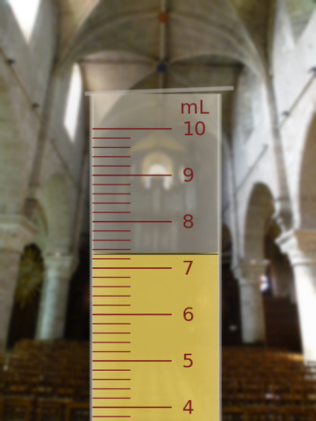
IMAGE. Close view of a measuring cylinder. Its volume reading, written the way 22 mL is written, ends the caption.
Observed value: 7.3 mL
